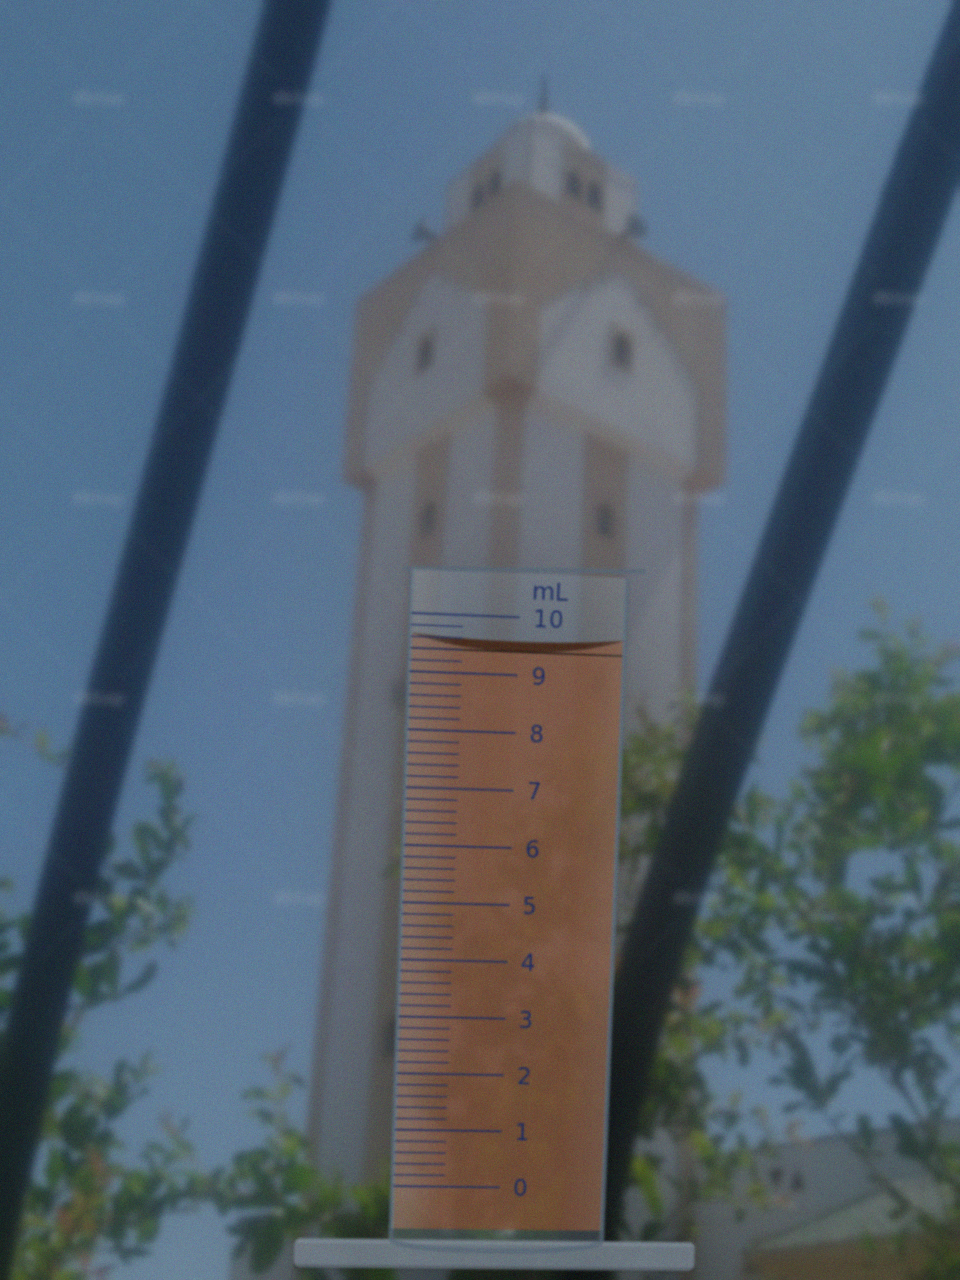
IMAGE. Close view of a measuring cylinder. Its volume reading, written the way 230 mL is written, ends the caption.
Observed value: 9.4 mL
